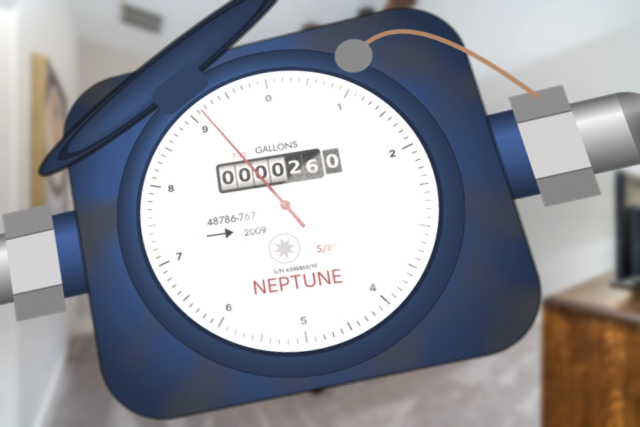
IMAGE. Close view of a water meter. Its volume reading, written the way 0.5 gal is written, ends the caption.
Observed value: 259.1 gal
